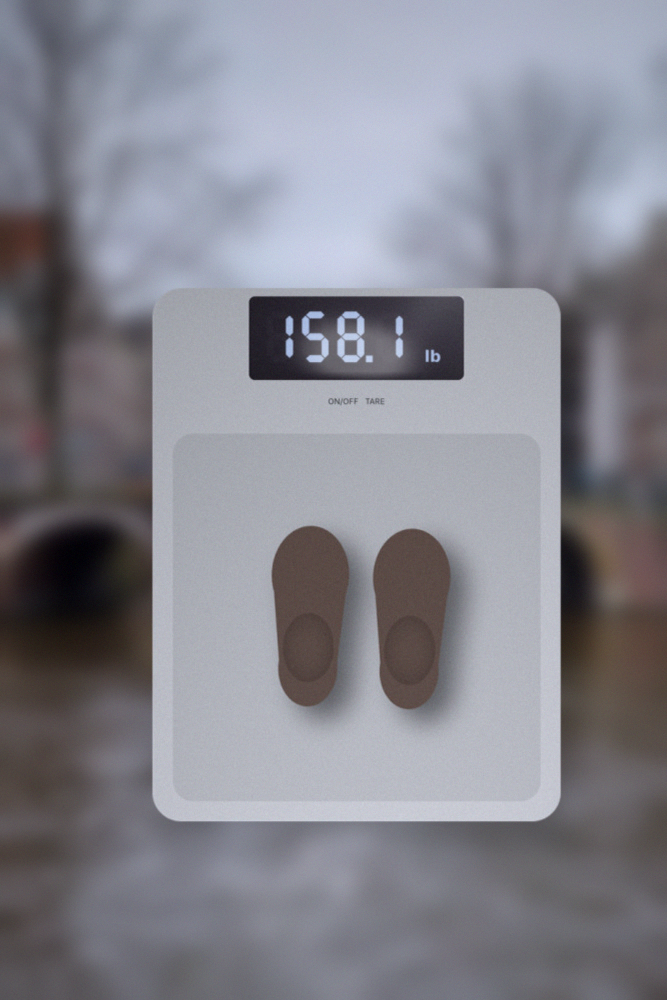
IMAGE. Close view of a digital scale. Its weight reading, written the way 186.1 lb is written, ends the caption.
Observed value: 158.1 lb
